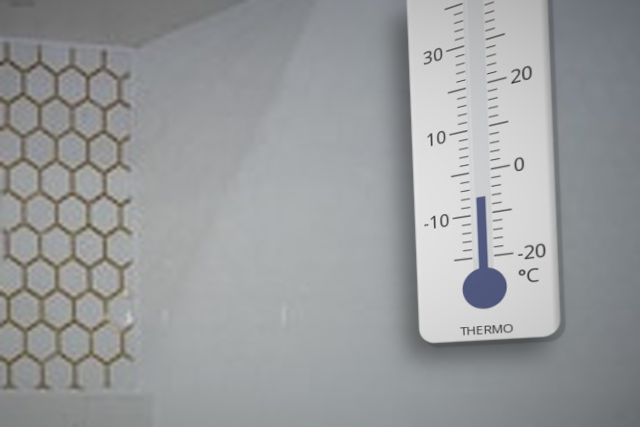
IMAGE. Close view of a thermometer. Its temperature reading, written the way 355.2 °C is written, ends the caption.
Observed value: -6 °C
